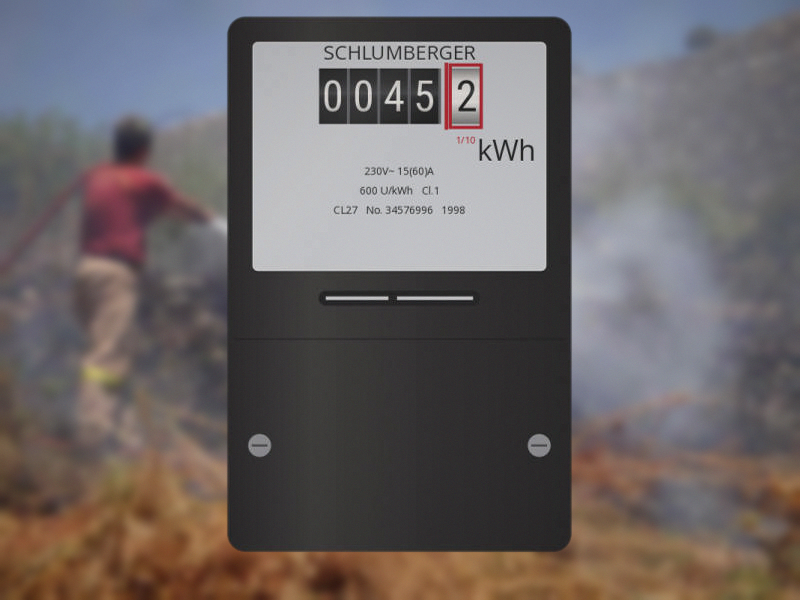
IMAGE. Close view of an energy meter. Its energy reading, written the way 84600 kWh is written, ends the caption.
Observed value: 45.2 kWh
